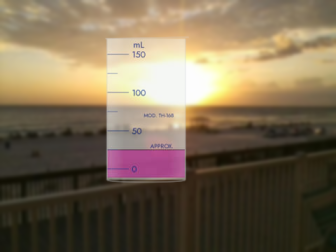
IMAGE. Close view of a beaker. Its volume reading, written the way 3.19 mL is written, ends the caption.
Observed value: 25 mL
